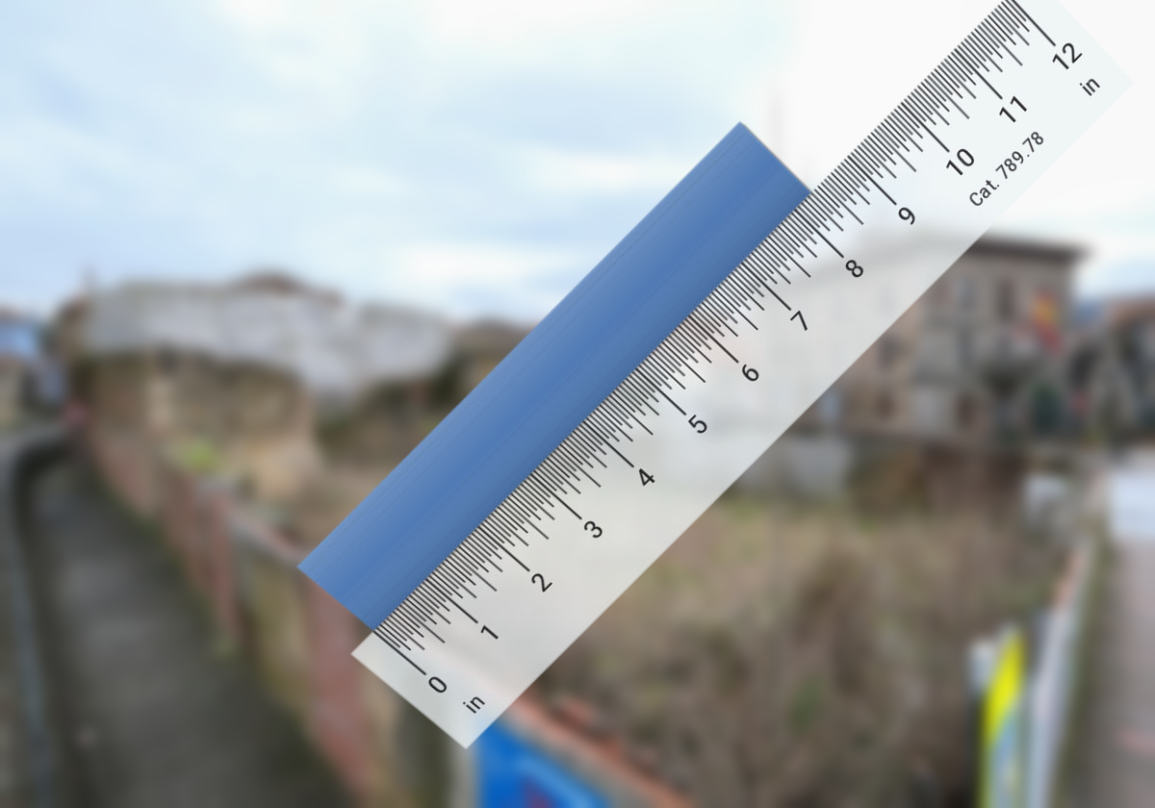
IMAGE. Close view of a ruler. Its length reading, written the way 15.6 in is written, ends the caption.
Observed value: 8.3125 in
